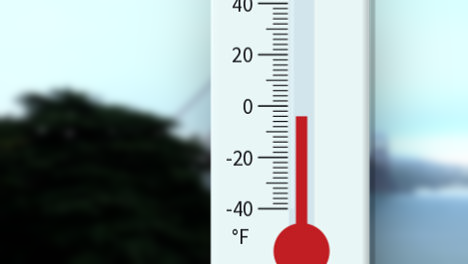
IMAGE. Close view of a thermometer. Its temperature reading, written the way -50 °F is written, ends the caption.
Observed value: -4 °F
